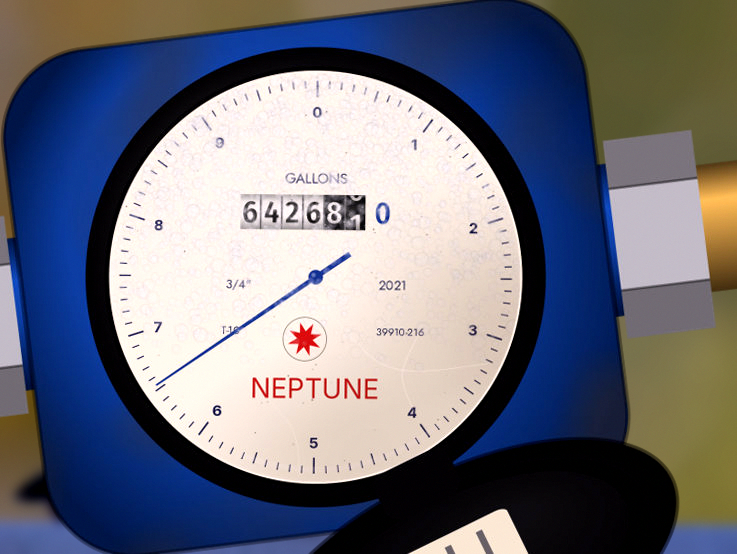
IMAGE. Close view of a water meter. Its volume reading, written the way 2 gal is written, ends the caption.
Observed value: 6426806.5 gal
